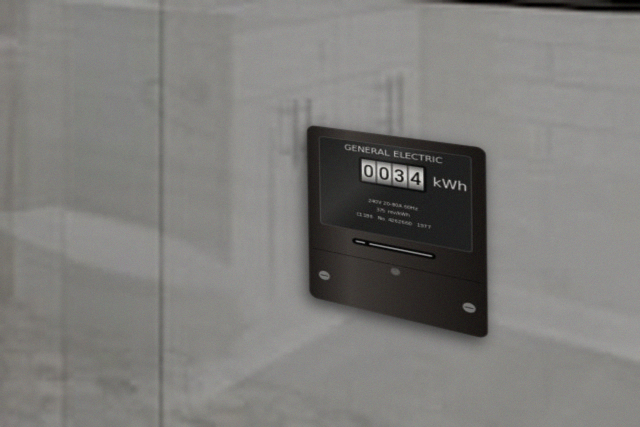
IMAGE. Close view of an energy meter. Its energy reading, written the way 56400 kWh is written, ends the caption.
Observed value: 34 kWh
